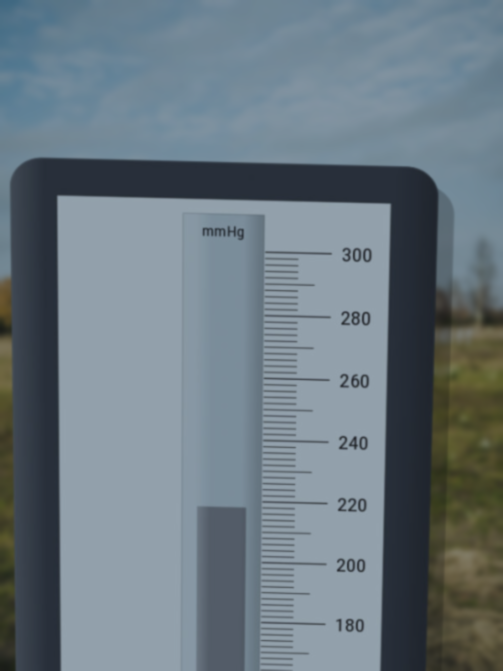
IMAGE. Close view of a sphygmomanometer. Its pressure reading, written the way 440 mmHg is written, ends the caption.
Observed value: 218 mmHg
